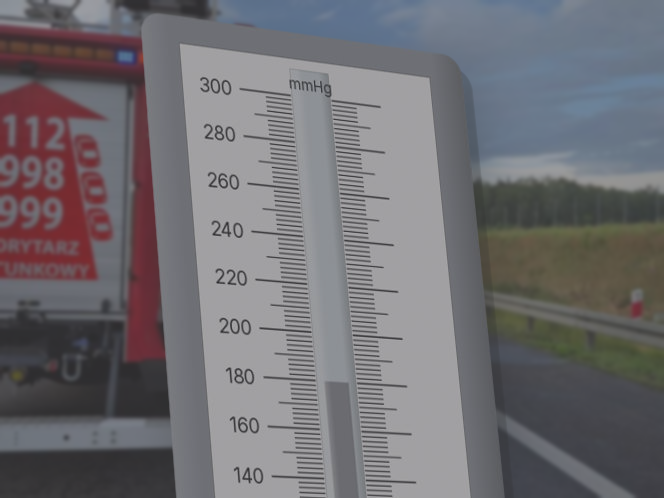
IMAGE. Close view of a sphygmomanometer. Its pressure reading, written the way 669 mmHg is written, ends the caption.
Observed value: 180 mmHg
